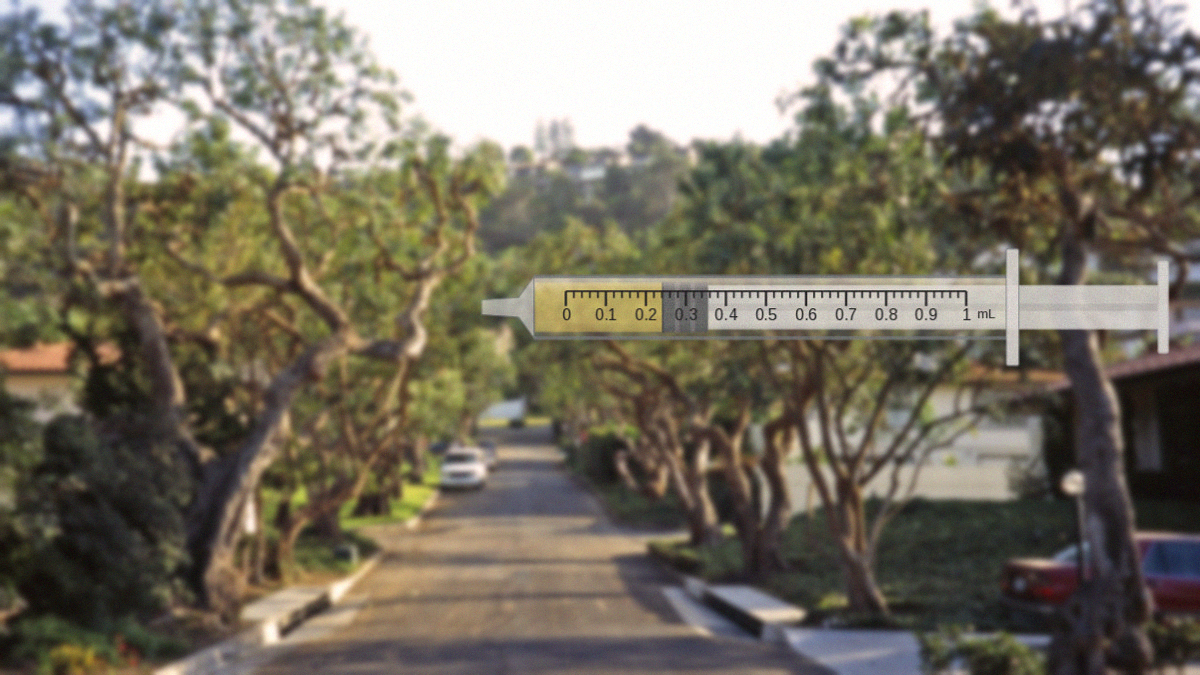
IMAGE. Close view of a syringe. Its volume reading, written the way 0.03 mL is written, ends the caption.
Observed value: 0.24 mL
